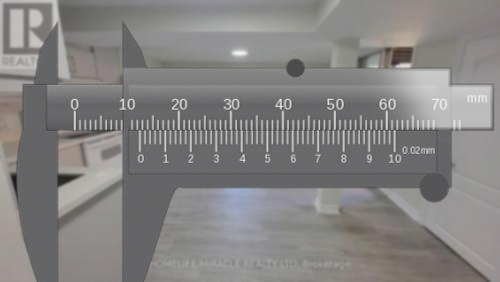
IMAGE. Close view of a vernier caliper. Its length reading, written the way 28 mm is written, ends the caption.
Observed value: 12.5 mm
